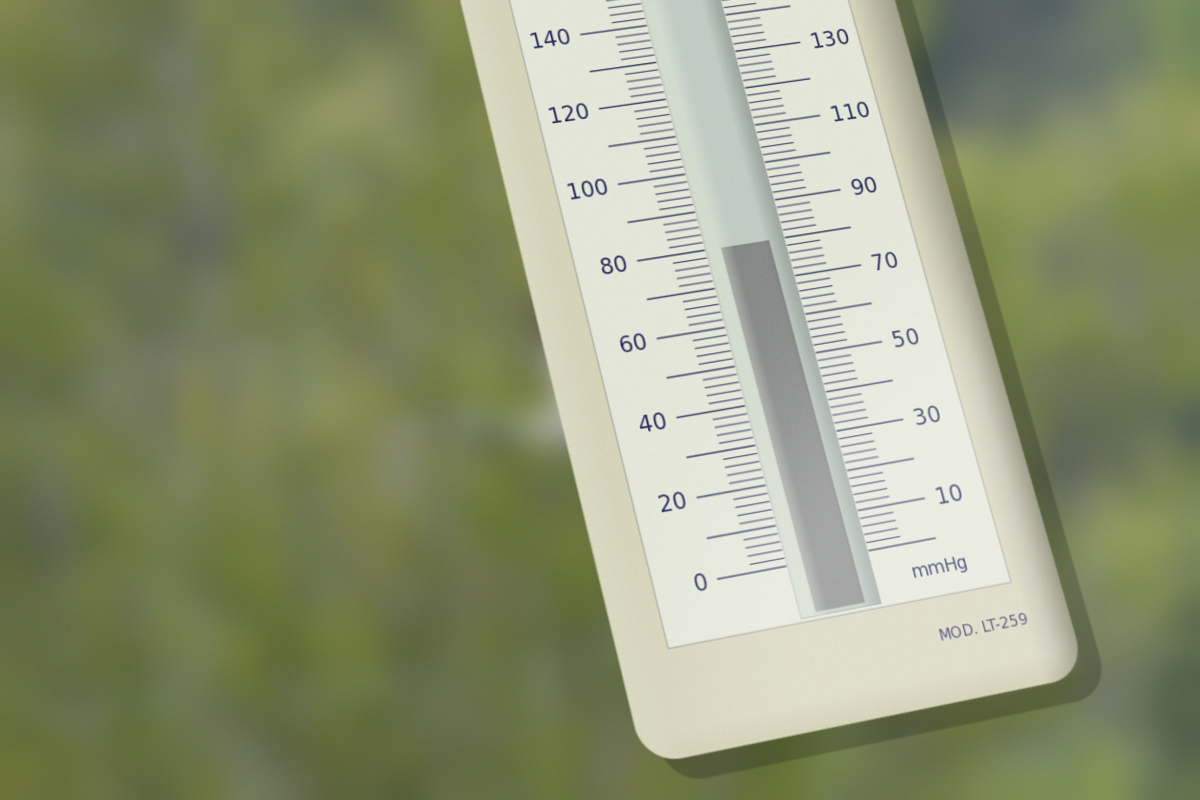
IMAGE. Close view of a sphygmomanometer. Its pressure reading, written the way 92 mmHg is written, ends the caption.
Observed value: 80 mmHg
